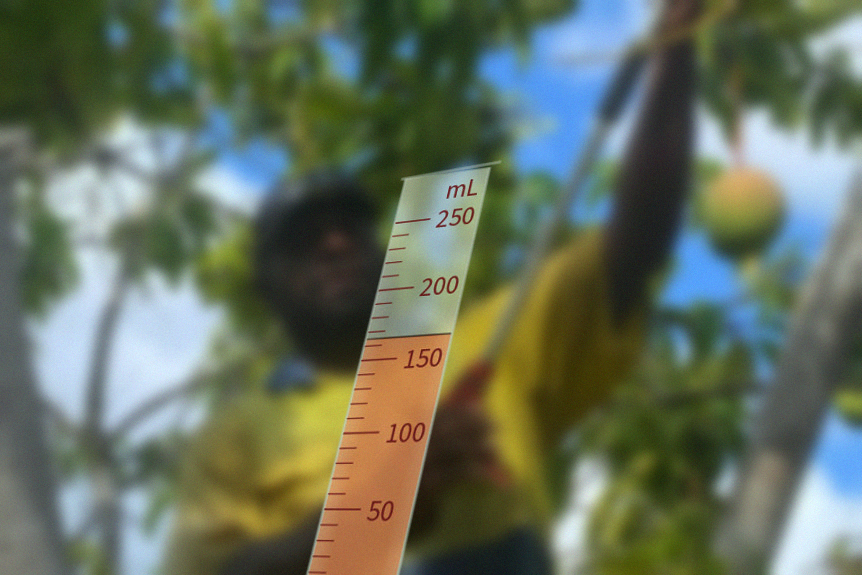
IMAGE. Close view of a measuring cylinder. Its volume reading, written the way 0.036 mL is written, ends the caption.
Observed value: 165 mL
